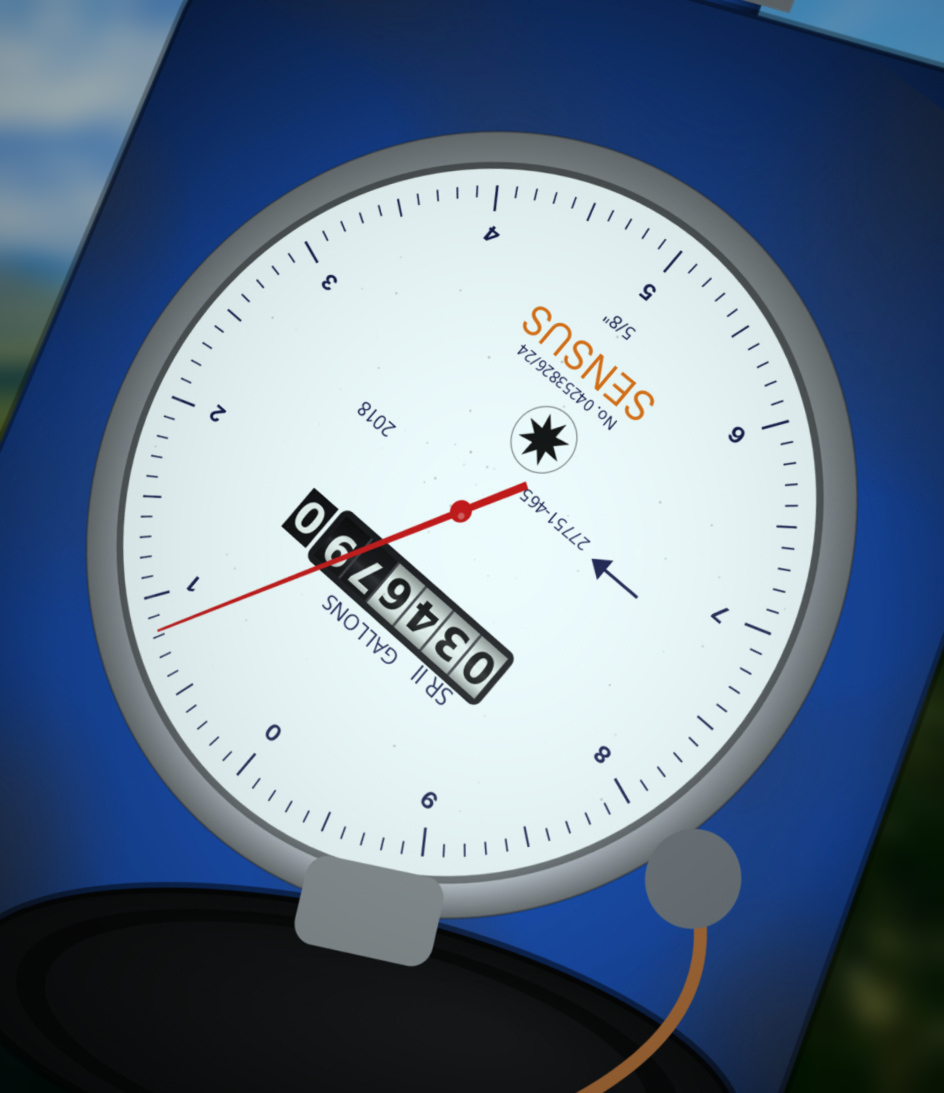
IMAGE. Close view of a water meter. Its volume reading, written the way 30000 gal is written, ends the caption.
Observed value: 346790.8 gal
